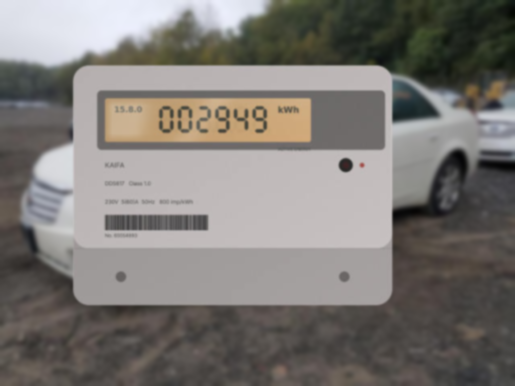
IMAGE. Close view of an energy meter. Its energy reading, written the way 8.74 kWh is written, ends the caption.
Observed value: 2949 kWh
